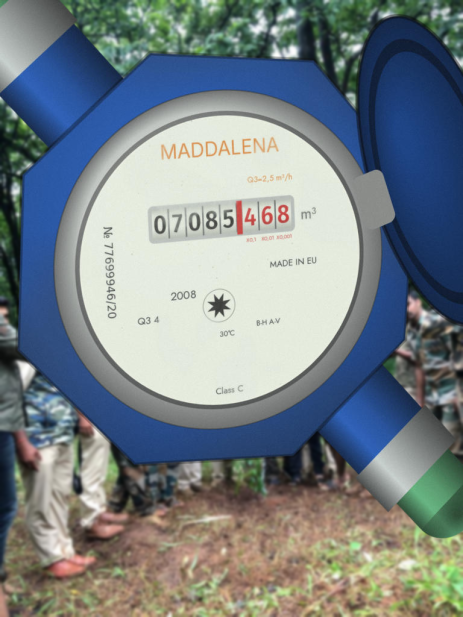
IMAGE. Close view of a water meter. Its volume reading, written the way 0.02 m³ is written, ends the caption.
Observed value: 7085.468 m³
